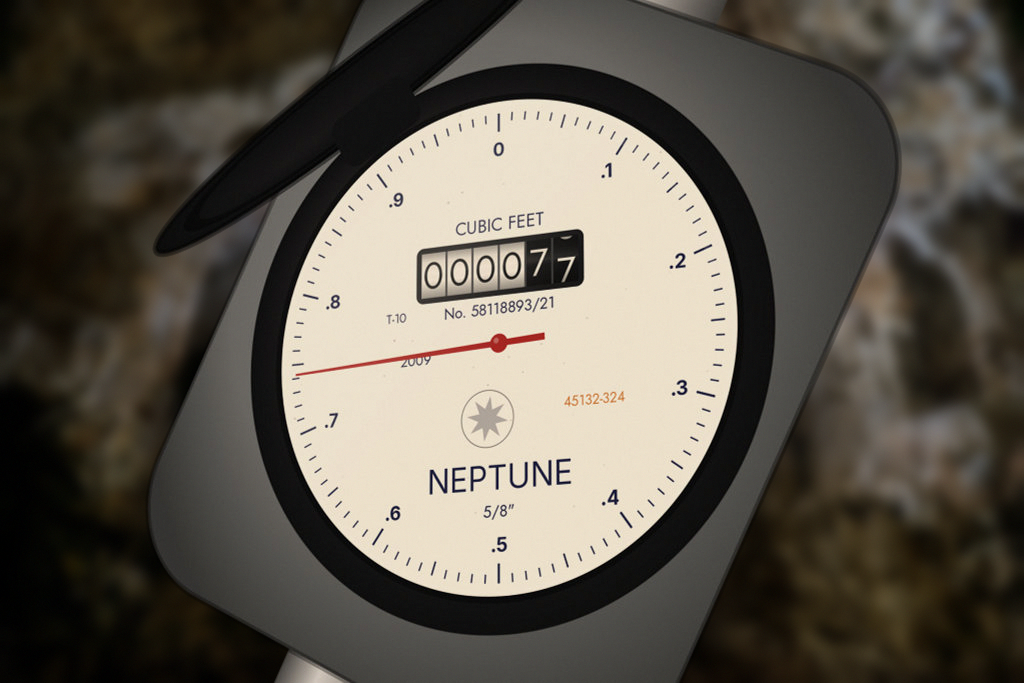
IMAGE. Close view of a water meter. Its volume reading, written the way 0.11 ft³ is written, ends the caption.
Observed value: 76.74 ft³
